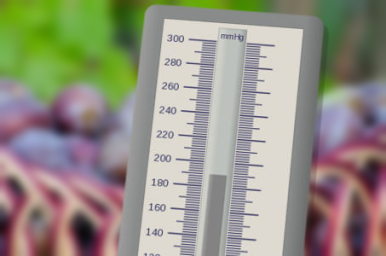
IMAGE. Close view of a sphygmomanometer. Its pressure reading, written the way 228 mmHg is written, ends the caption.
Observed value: 190 mmHg
